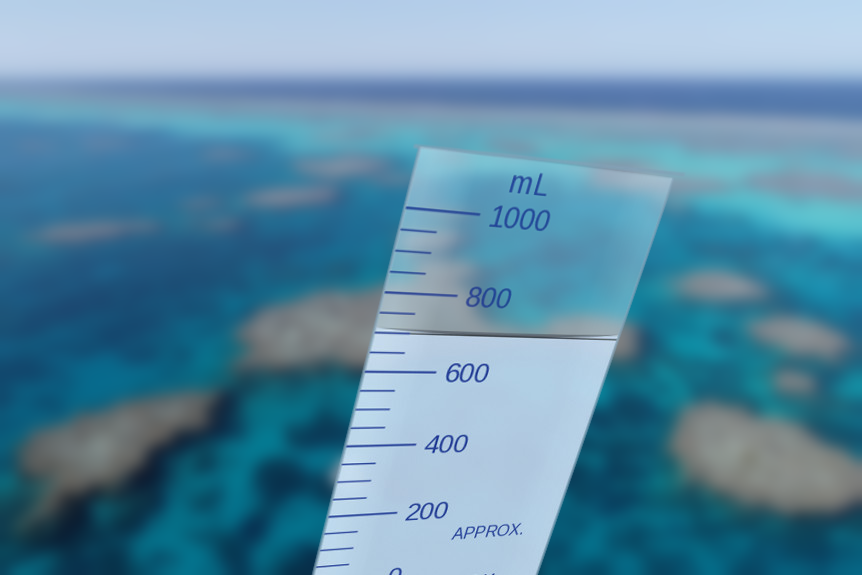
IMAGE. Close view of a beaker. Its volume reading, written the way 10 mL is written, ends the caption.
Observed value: 700 mL
